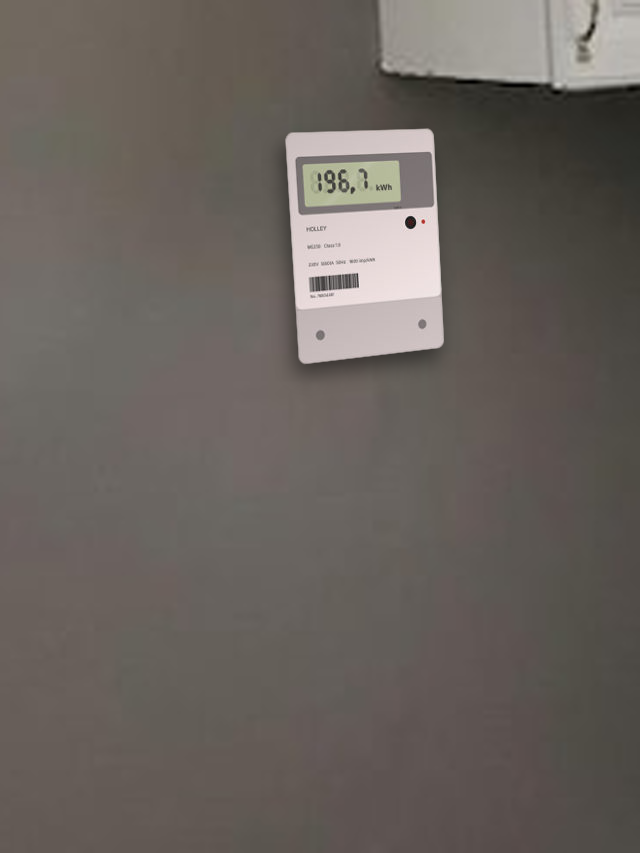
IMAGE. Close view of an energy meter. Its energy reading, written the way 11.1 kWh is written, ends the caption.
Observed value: 196.7 kWh
